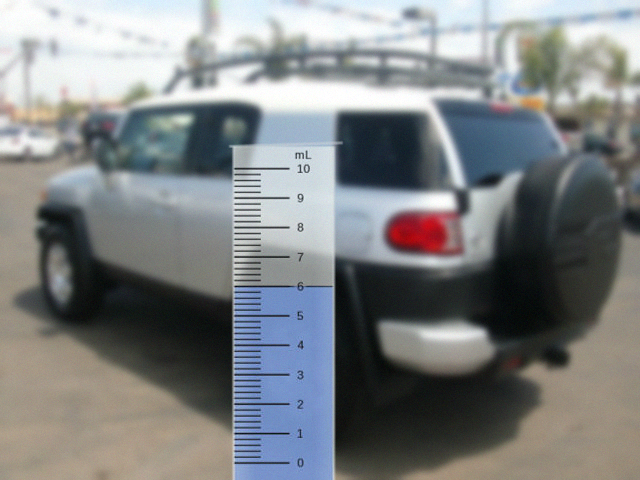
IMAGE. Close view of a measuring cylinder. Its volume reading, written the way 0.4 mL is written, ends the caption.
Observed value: 6 mL
